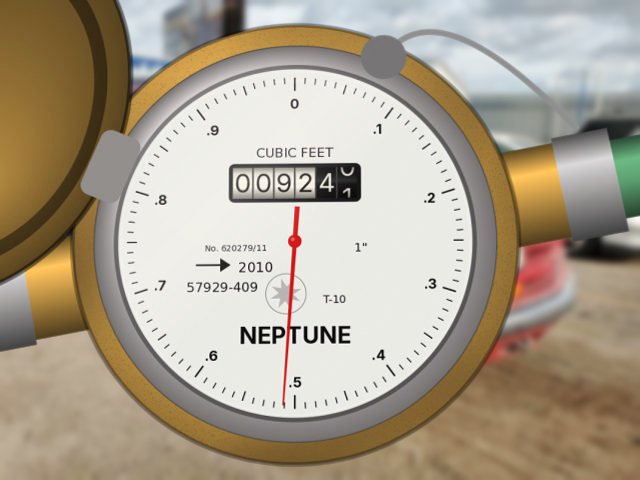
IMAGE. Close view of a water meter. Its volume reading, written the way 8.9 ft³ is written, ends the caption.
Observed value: 9240.51 ft³
